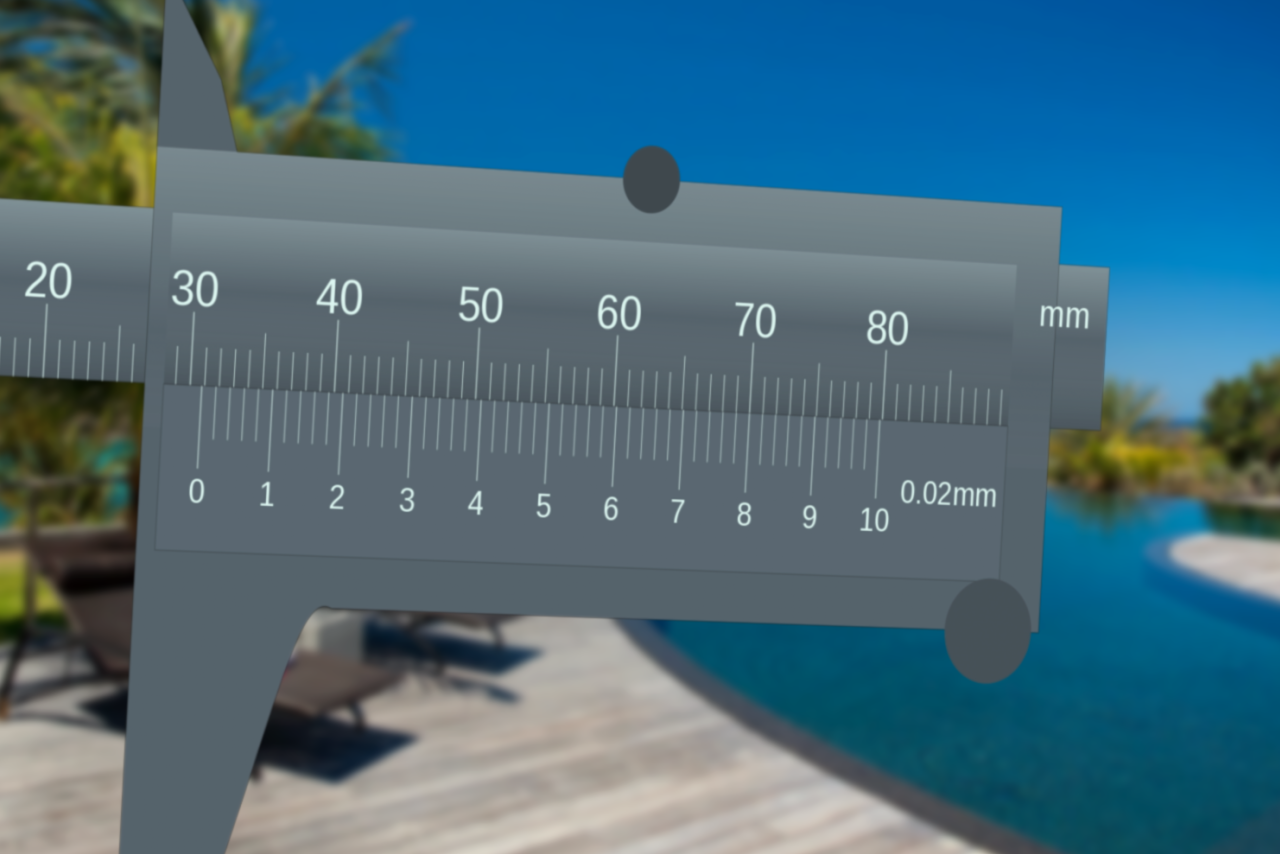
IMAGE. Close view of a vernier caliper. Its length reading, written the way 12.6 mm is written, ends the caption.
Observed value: 30.8 mm
